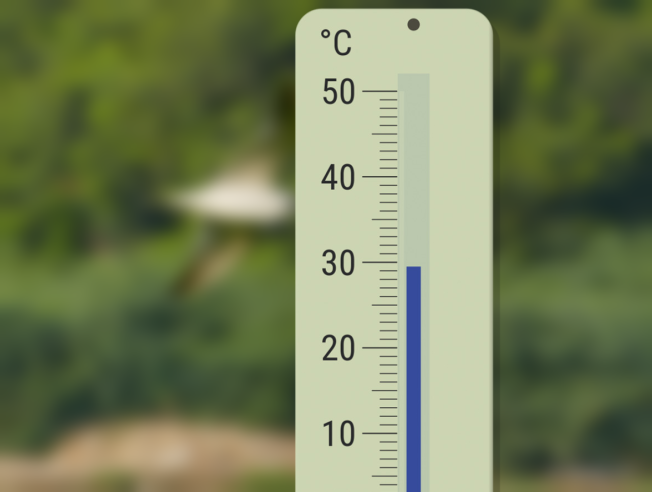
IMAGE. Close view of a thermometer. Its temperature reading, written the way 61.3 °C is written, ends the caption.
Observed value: 29.5 °C
